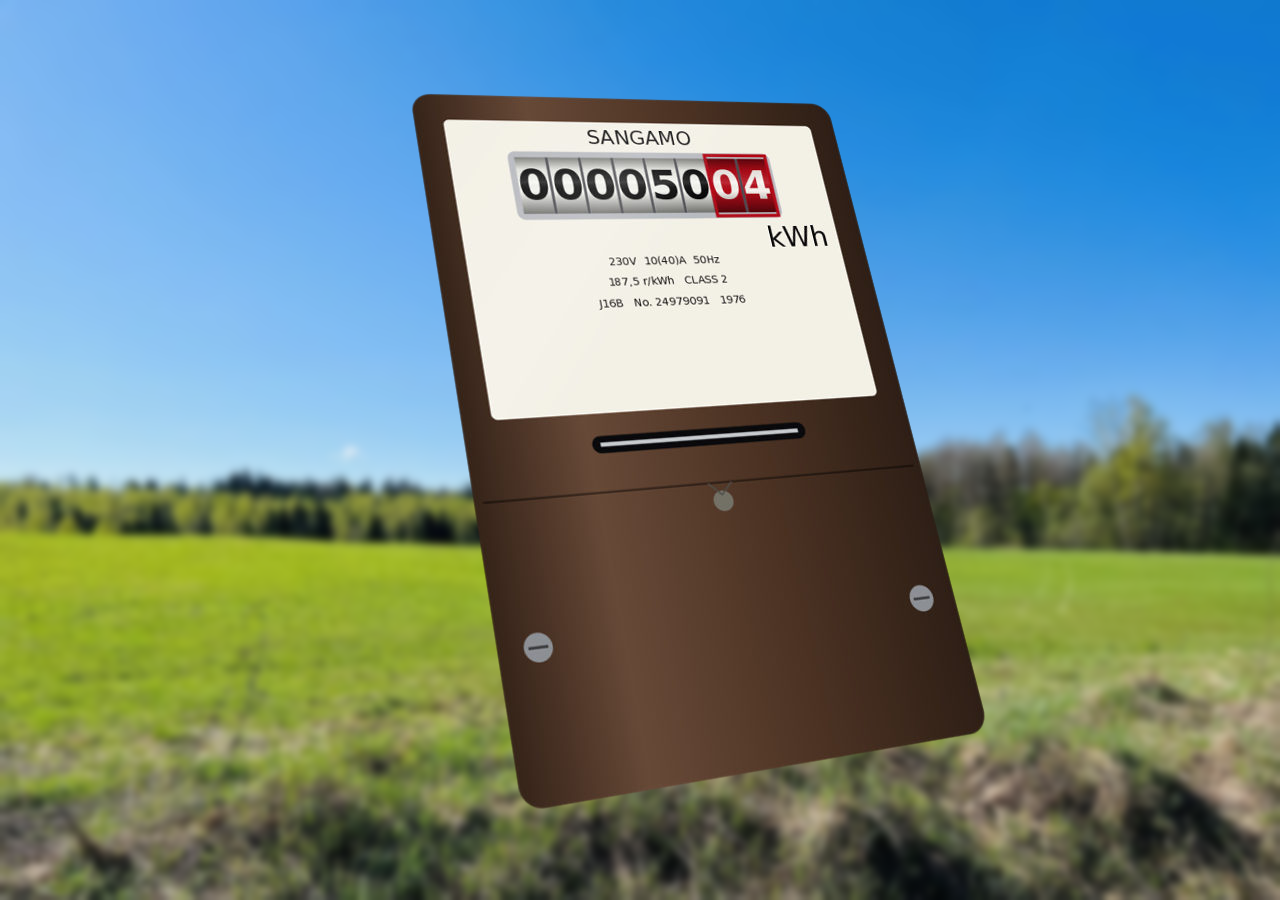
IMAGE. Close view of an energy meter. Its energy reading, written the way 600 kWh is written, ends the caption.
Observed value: 50.04 kWh
